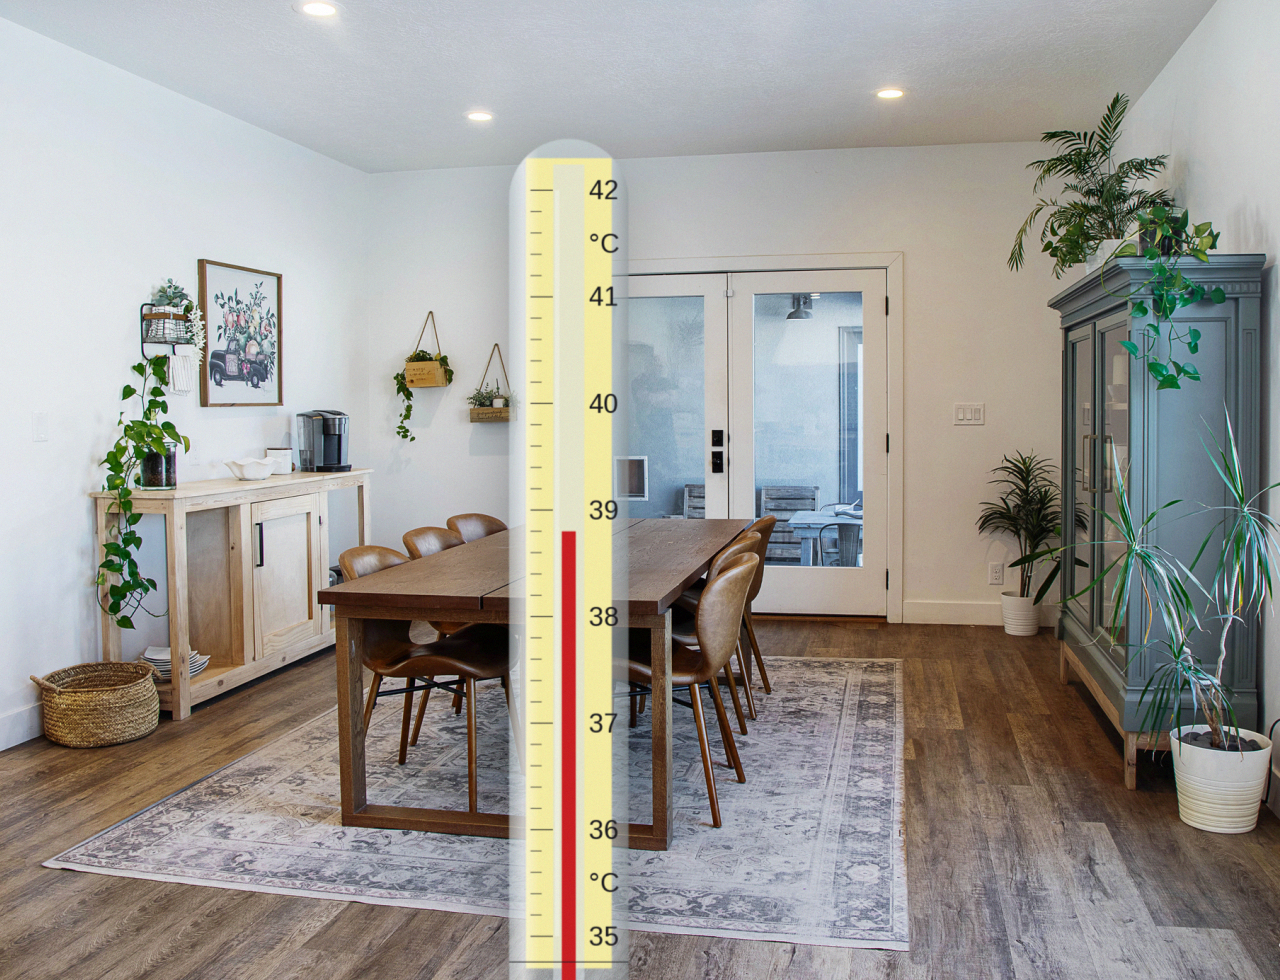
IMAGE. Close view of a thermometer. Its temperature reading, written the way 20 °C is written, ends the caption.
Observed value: 38.8 °C
